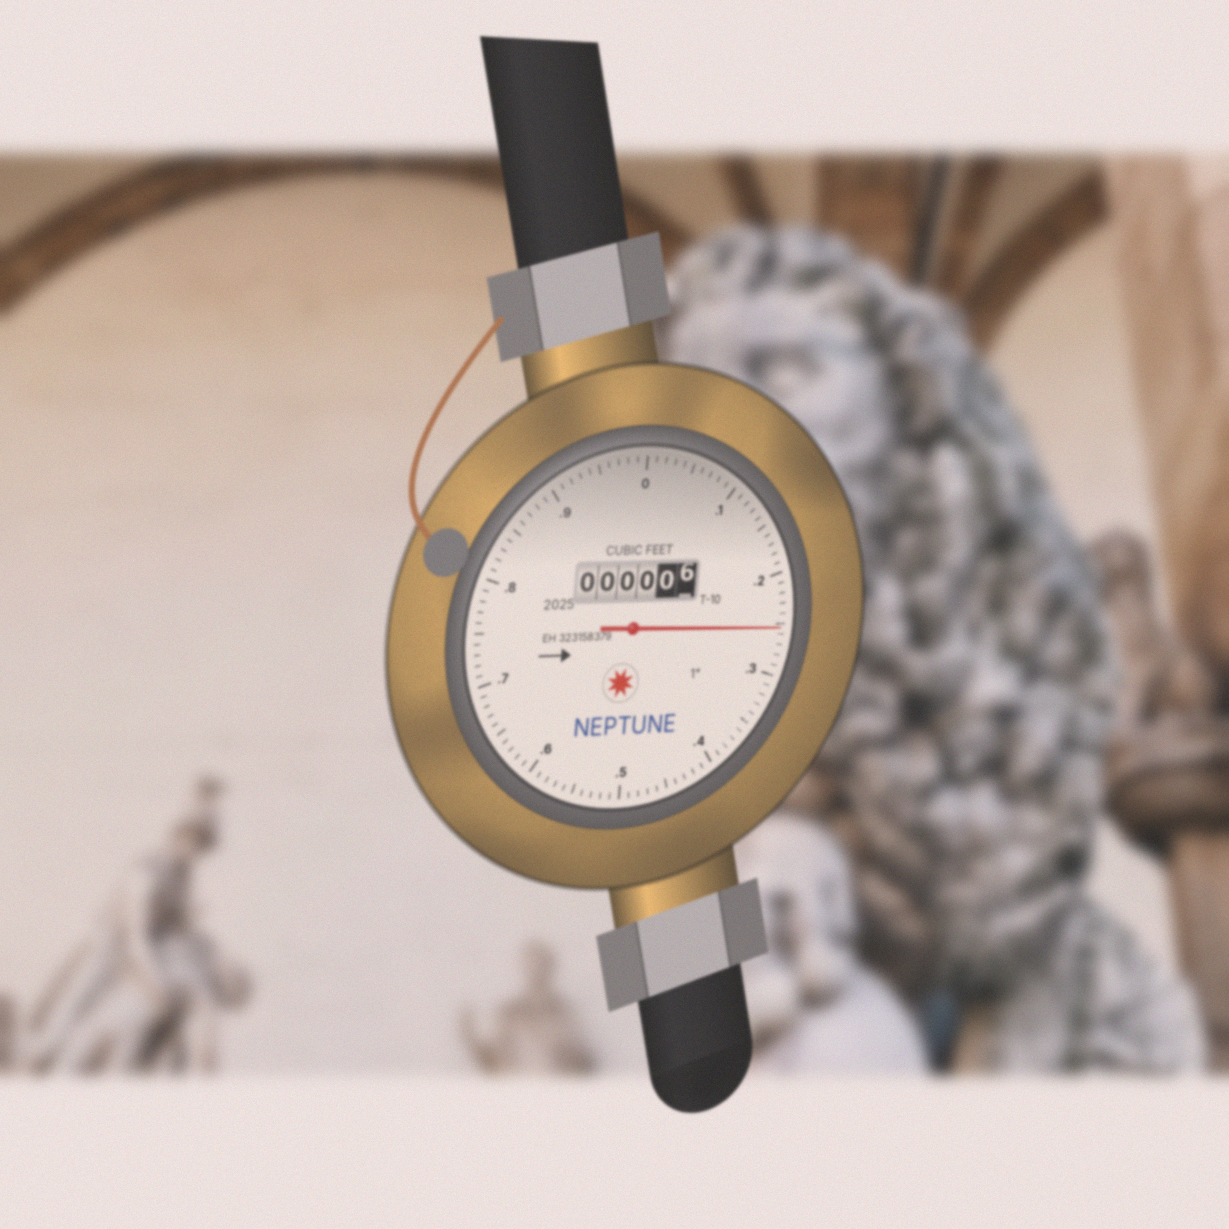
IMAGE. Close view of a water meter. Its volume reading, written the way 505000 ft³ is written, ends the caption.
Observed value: 6.25 ft³
